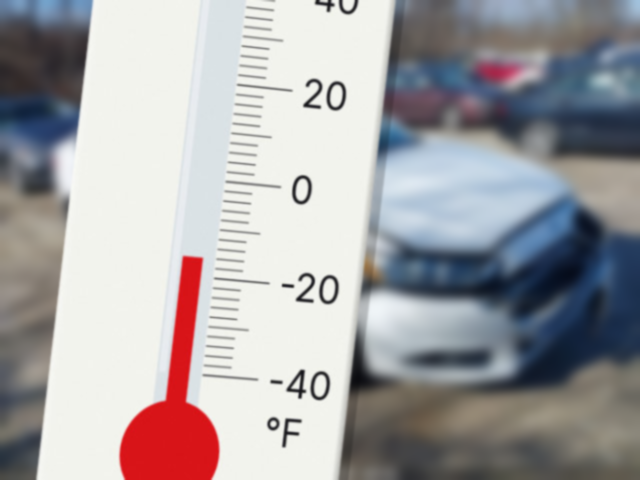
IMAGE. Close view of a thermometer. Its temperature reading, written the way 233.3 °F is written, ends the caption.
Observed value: -16 °F
